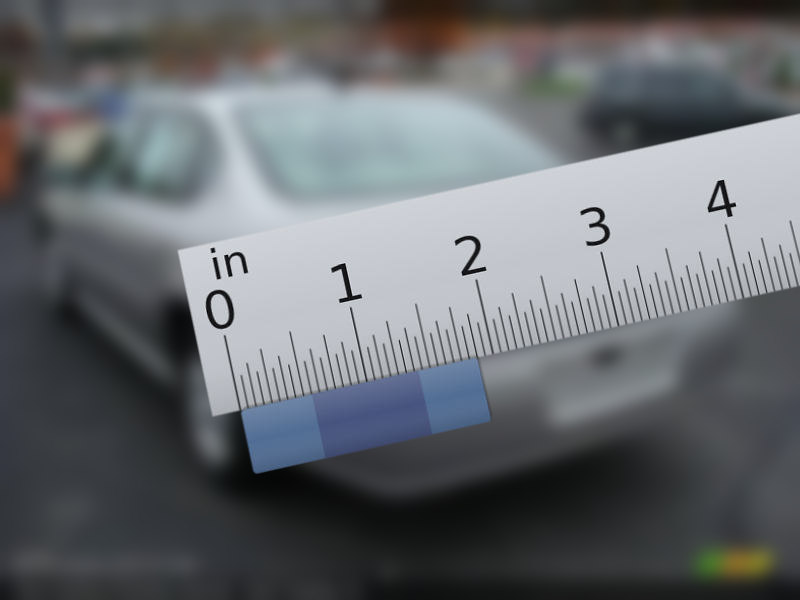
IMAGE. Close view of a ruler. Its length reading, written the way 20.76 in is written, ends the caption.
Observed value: 1.875 in
